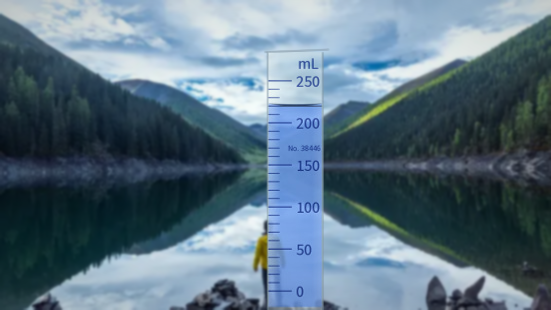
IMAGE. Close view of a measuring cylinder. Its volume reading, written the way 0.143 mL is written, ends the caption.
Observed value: 220 mL
